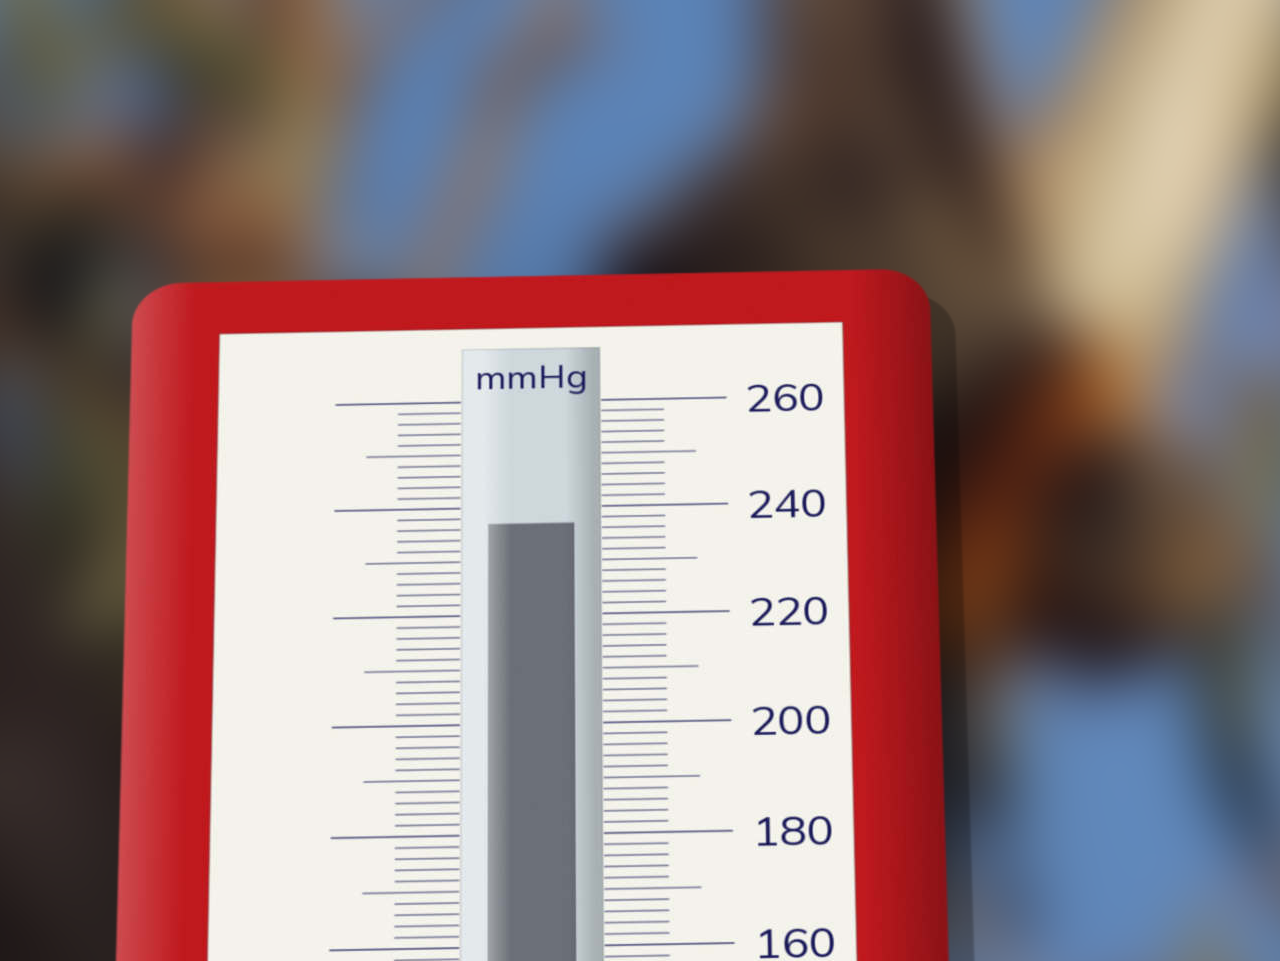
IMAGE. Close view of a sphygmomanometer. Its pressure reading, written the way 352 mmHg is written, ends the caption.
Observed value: 237 mmHg
